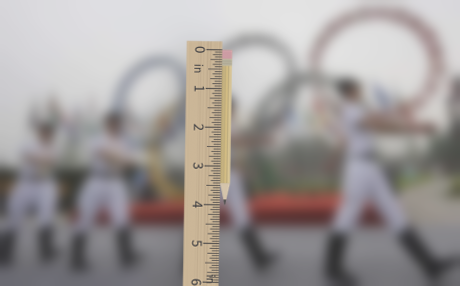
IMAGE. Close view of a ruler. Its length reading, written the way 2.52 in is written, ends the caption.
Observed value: 4 in
